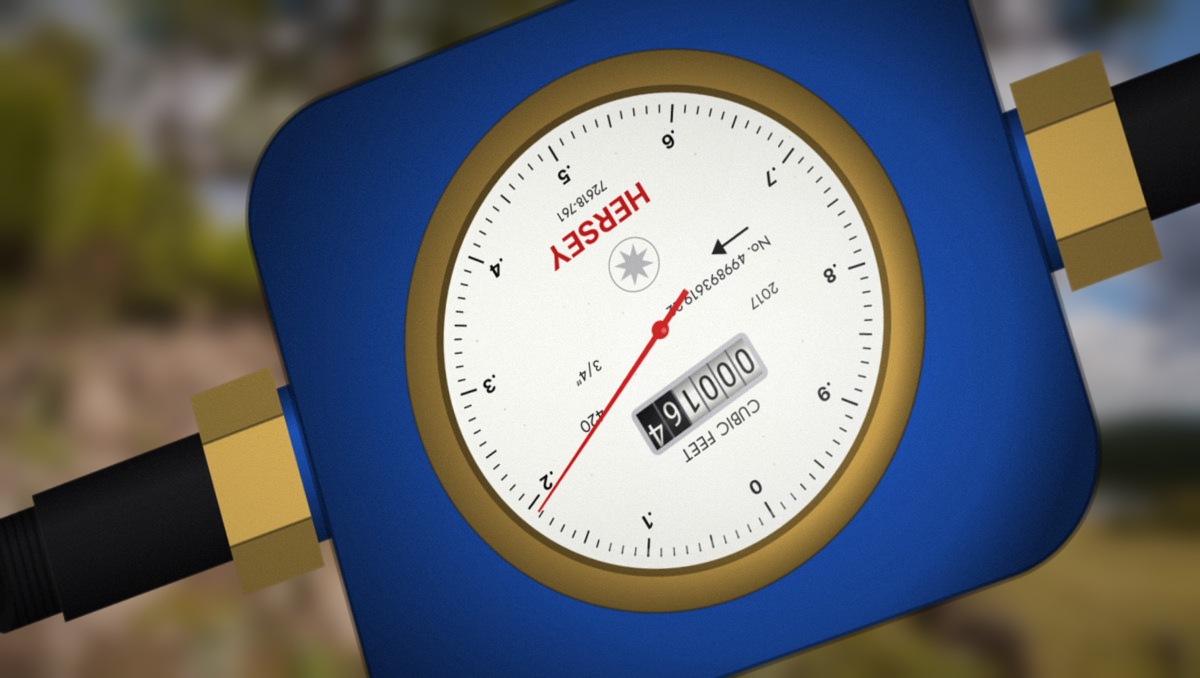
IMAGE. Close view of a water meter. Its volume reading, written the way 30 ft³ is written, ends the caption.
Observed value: 164.19 ft³
